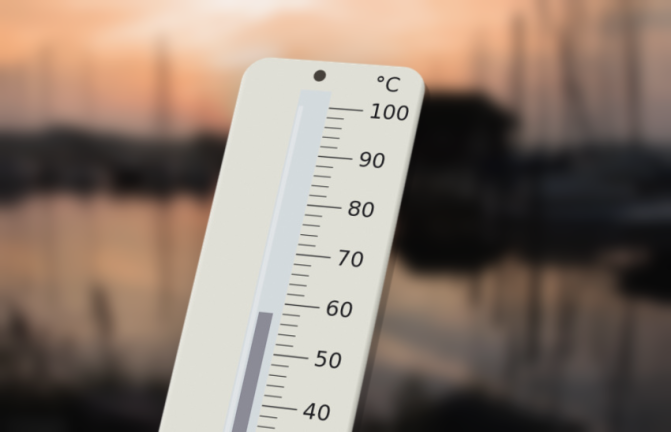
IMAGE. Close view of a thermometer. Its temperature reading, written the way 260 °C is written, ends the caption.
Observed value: 58 °C
